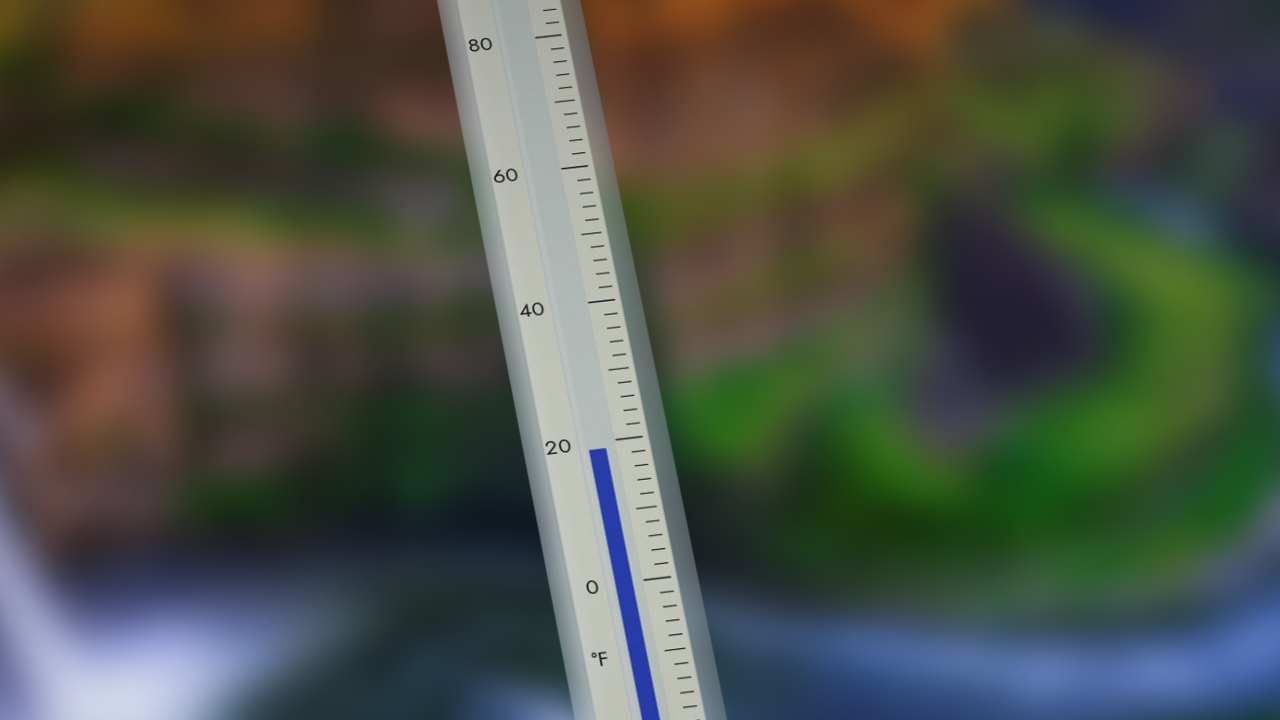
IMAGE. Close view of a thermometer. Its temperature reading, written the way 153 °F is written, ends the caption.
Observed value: 19 °F
